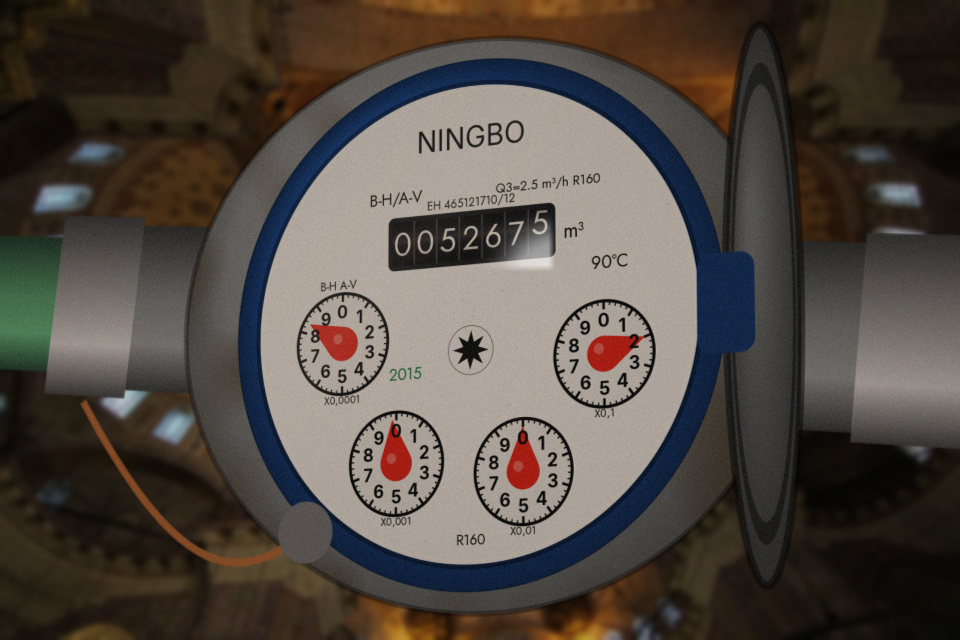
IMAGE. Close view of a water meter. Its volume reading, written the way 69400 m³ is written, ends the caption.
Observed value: 52675.1998 m³
